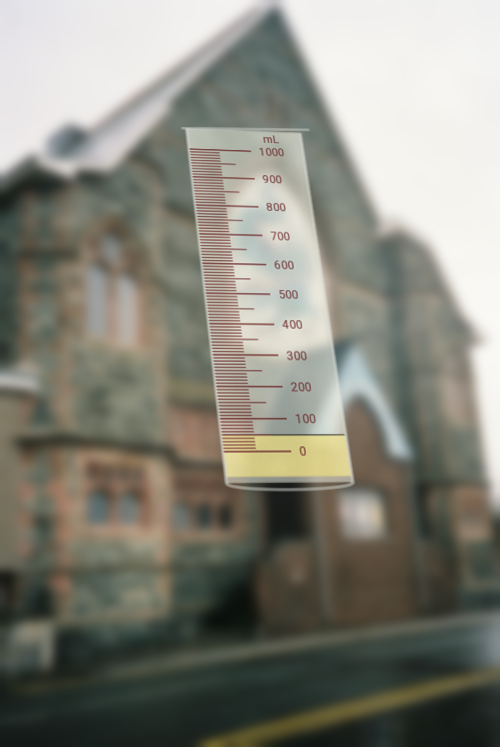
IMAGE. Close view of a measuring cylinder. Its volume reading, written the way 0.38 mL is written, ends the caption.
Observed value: 50 mL
